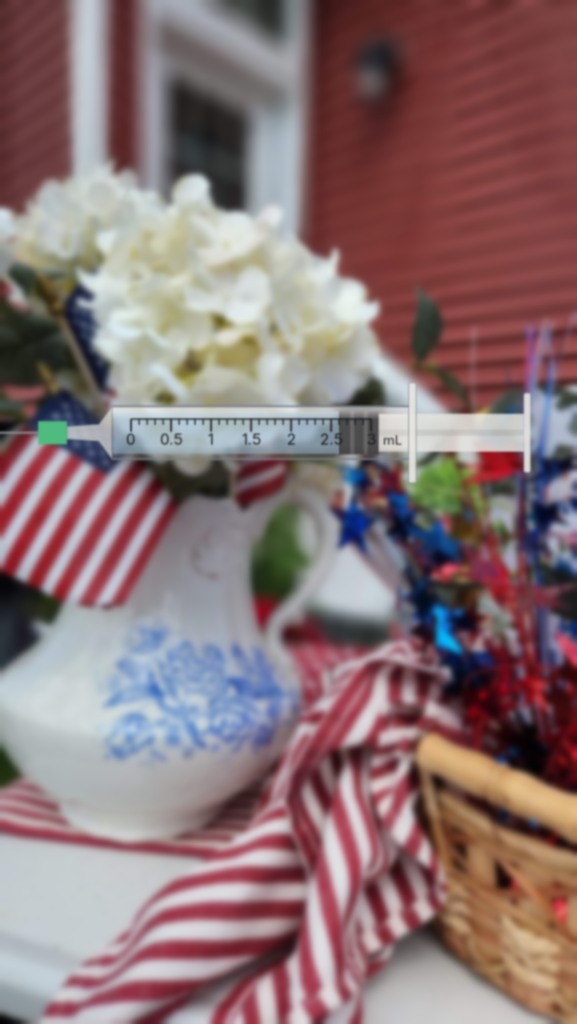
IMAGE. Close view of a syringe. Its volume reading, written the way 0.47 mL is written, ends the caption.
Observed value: 2.6 mL
